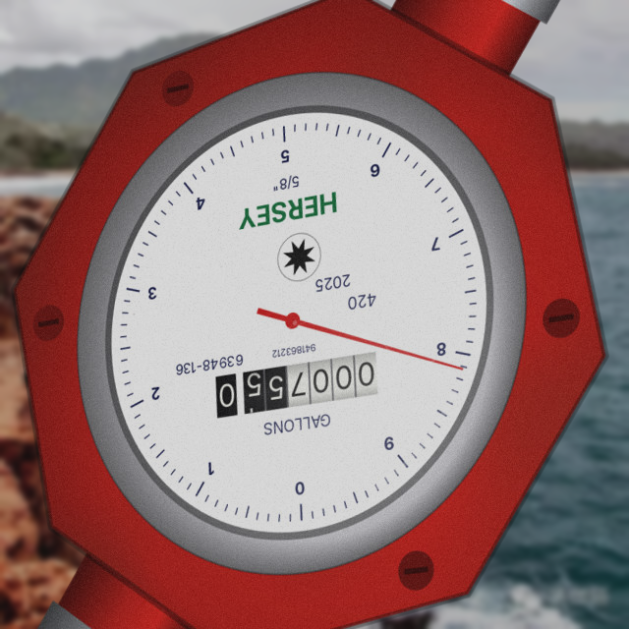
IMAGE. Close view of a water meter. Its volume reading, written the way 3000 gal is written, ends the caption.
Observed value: 7548.1 gal
